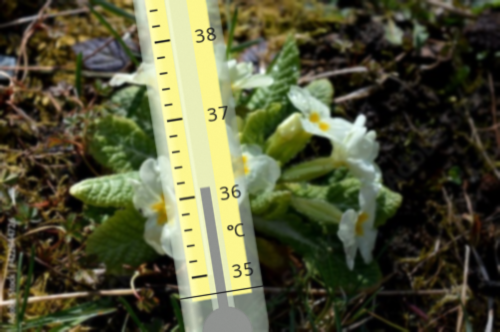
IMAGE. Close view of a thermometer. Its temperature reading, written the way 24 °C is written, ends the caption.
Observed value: 36.1 °C
